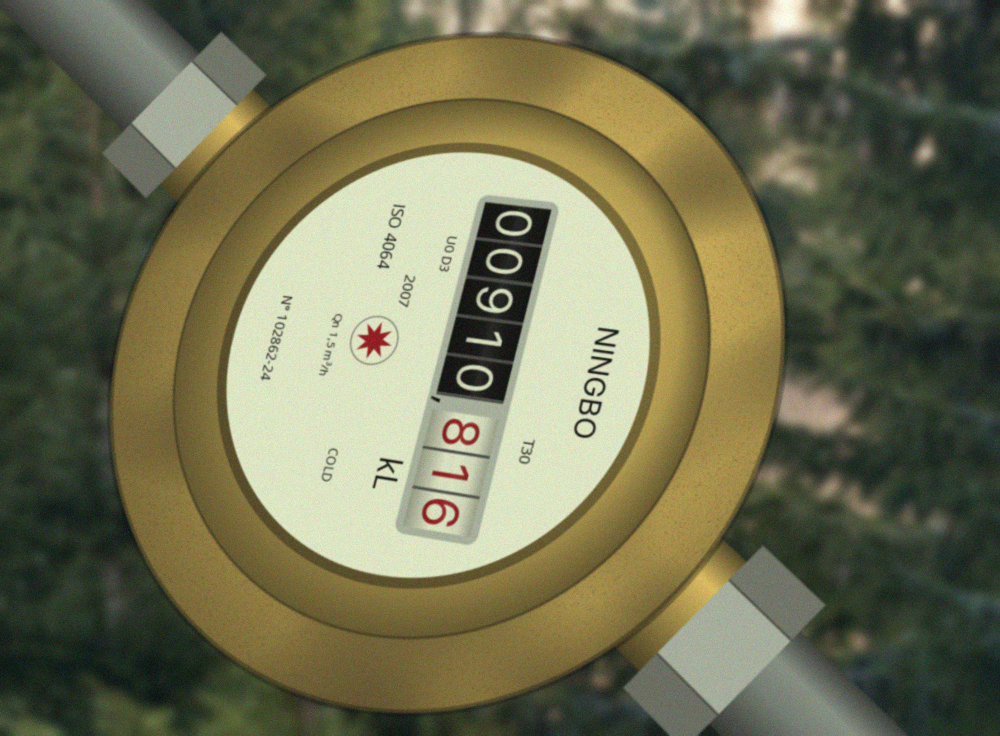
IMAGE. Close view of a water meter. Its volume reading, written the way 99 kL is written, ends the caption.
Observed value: 910.816 kL
